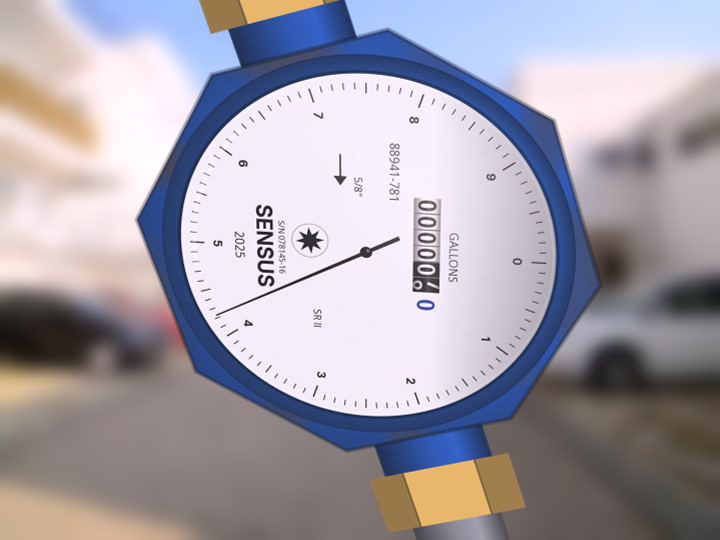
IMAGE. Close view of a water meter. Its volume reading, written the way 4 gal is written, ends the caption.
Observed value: 74.2 gal
